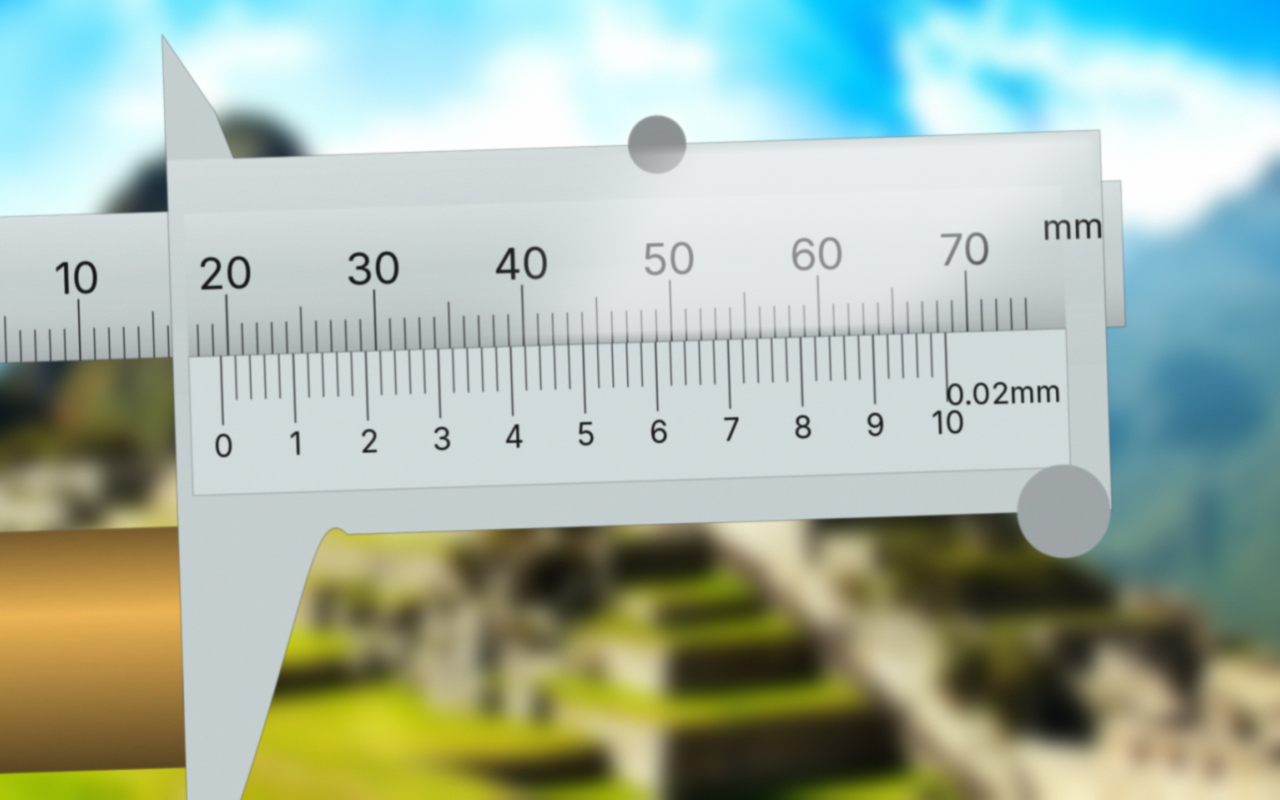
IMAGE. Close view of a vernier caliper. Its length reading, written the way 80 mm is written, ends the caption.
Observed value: 19.5 mm
